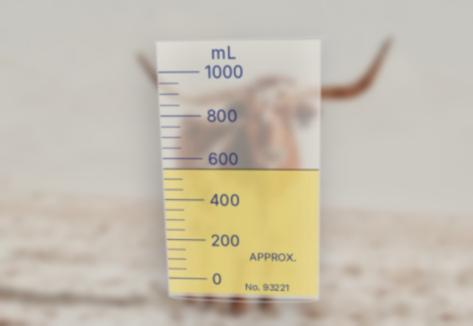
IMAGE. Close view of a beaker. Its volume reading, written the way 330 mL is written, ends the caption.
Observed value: 550 mL
